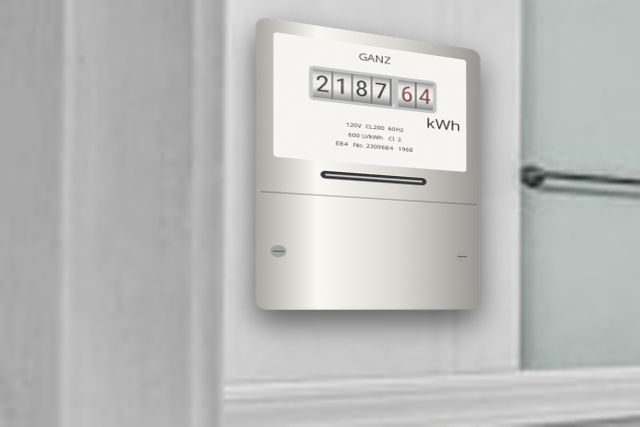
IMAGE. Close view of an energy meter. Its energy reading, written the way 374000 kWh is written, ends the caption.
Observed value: 2187.64 kWh
